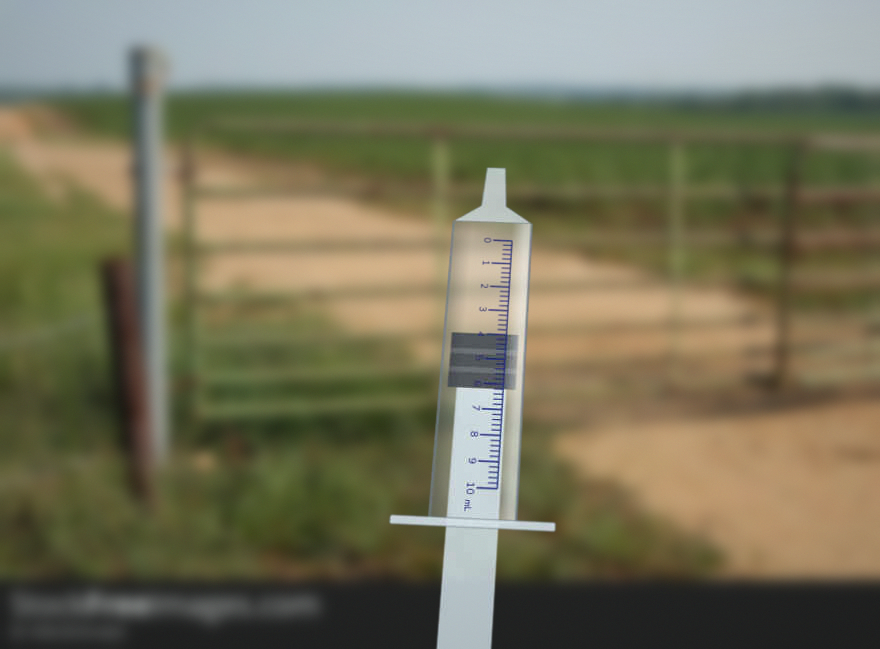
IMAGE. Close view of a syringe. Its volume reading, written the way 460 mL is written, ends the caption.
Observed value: 4 mL
